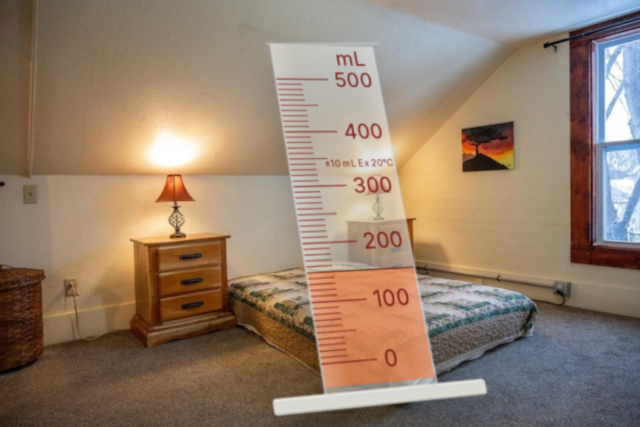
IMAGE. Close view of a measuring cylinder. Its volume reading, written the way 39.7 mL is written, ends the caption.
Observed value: 150 mL
